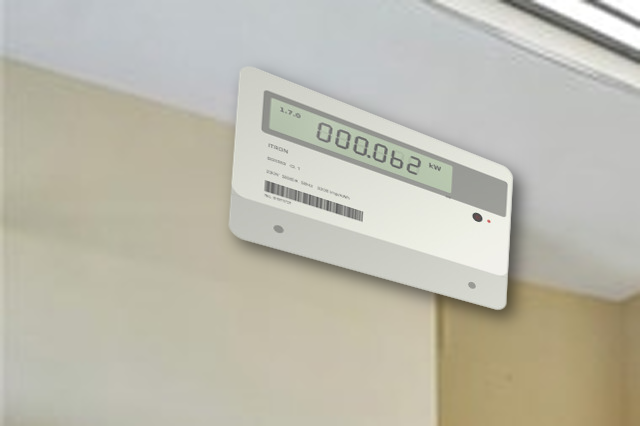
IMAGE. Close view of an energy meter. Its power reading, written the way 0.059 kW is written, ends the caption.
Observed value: 0.062 kW
